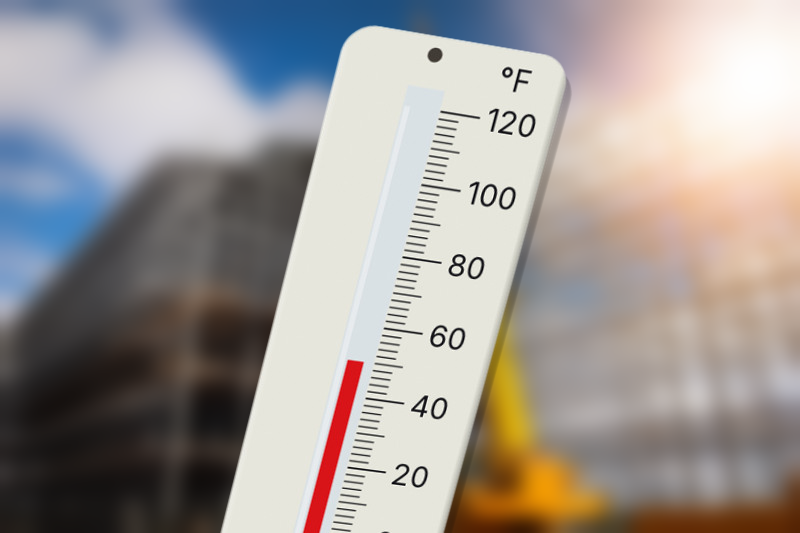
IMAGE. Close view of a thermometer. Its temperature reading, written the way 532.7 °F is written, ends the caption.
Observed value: 50 °F
